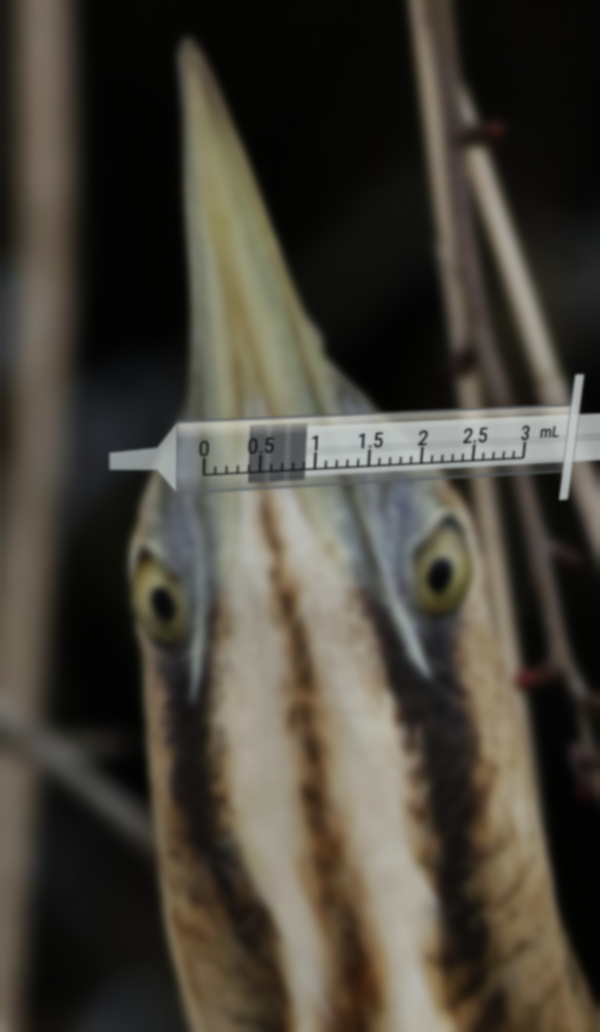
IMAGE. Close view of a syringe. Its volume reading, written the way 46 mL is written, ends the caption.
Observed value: 0.4 mL
